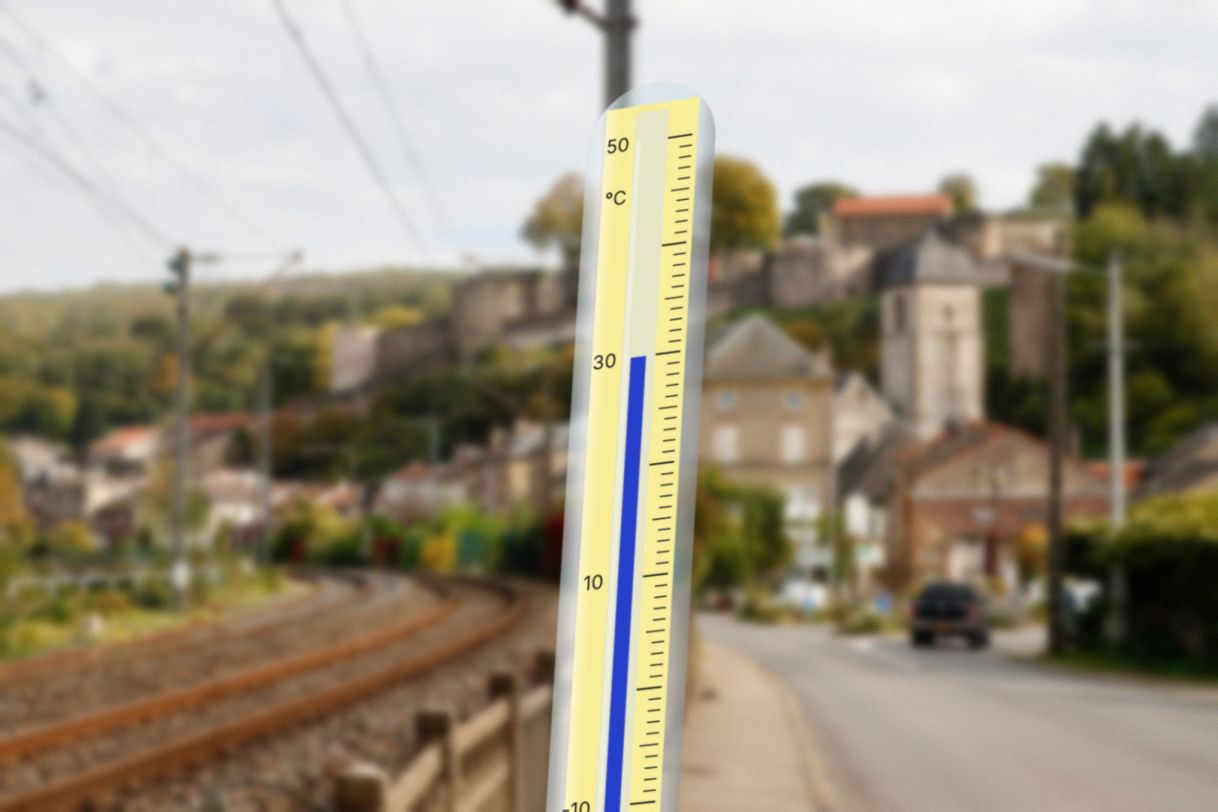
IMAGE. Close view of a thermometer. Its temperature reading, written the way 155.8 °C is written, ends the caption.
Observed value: 30 °C
